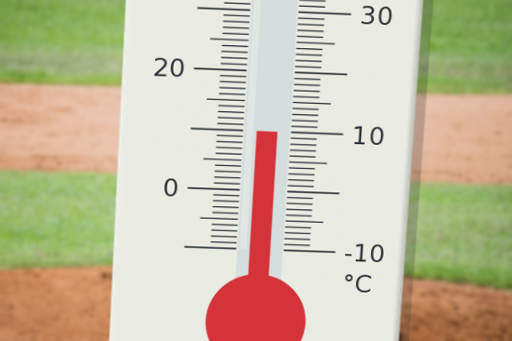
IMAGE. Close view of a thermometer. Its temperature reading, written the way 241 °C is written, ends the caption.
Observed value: 10 °C
